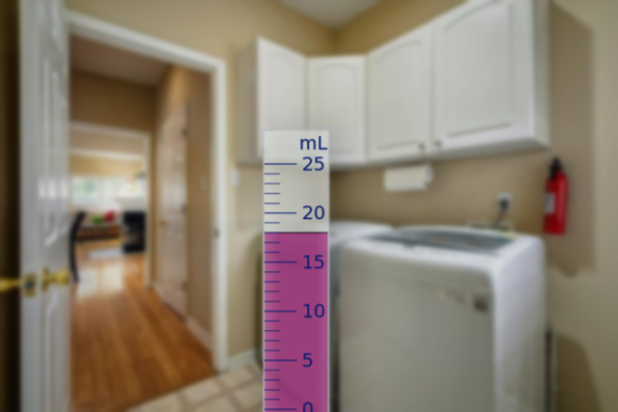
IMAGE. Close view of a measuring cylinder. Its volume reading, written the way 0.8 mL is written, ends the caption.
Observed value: 18 mL
